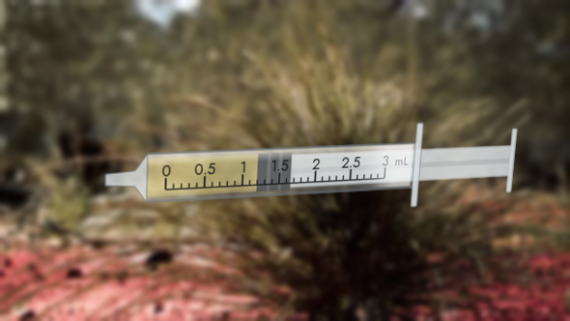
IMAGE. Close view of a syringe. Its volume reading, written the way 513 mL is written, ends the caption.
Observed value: 1.2 mL
